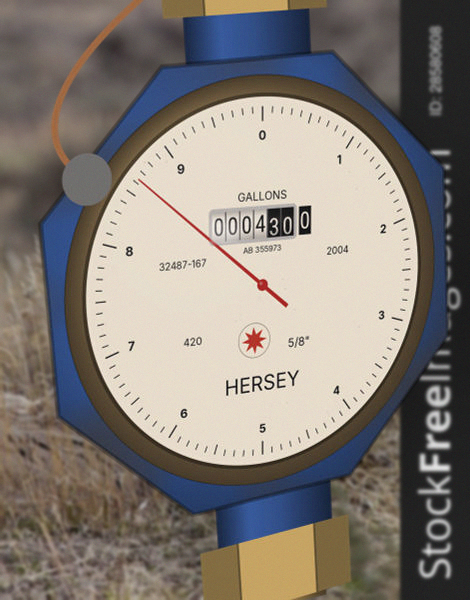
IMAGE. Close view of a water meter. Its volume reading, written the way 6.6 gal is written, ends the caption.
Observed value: 4298.6 gal
